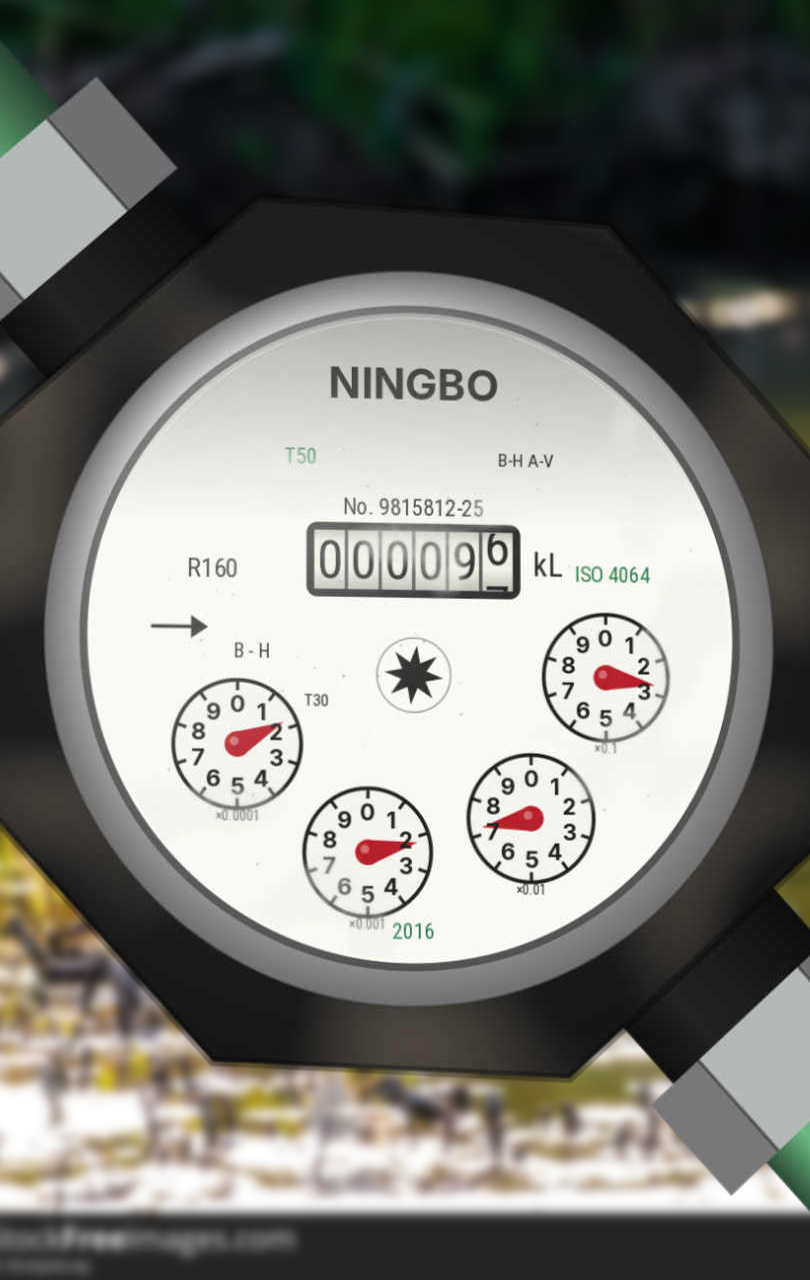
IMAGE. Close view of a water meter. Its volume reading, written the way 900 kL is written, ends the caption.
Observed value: 96.2721 kL
